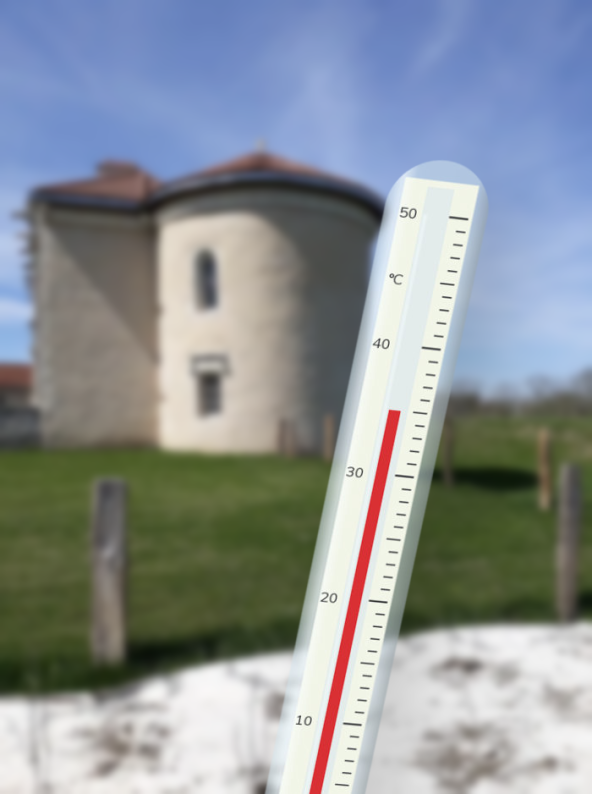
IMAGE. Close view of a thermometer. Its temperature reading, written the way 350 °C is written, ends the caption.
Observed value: 35 °C
